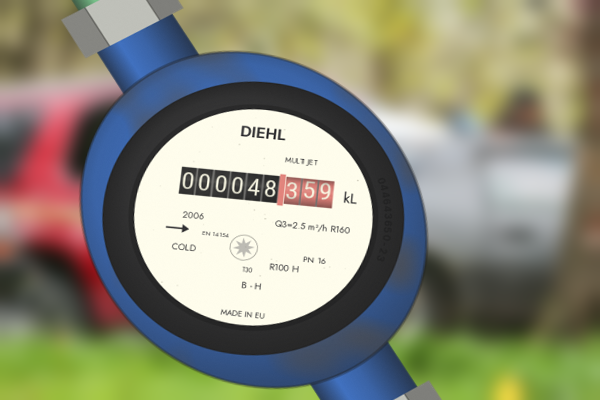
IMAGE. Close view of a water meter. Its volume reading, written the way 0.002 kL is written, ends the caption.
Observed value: 48.359 kL
